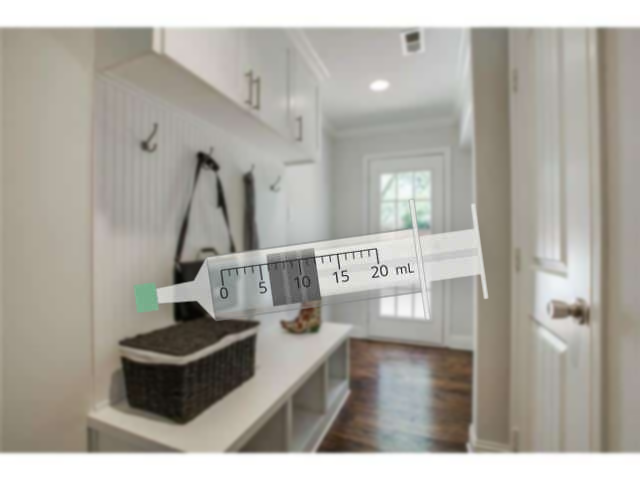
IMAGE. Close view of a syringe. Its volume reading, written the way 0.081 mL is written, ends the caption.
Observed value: 6 mL
